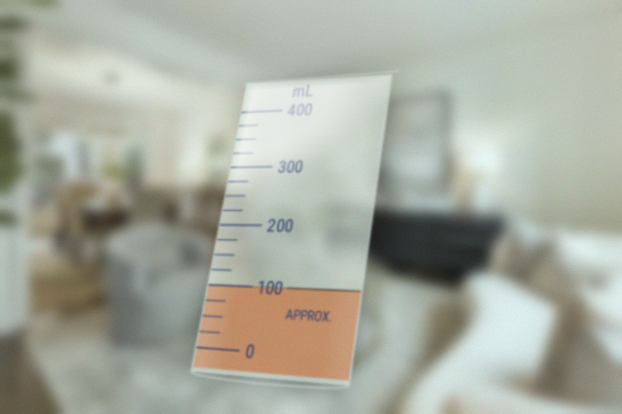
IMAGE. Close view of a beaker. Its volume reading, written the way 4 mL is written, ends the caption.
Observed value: 100 mL
